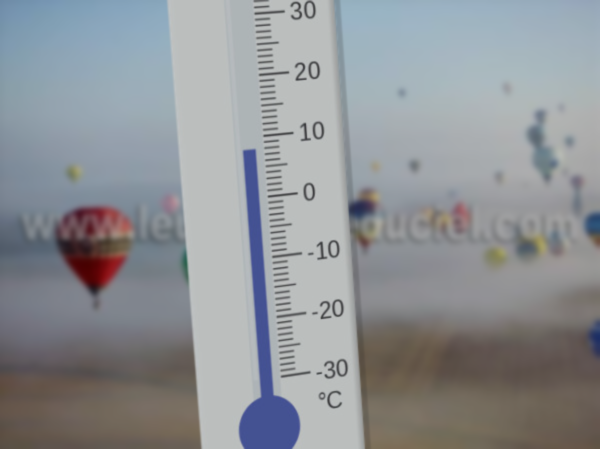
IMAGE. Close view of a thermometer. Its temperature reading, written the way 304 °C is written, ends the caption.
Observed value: 8 °C
